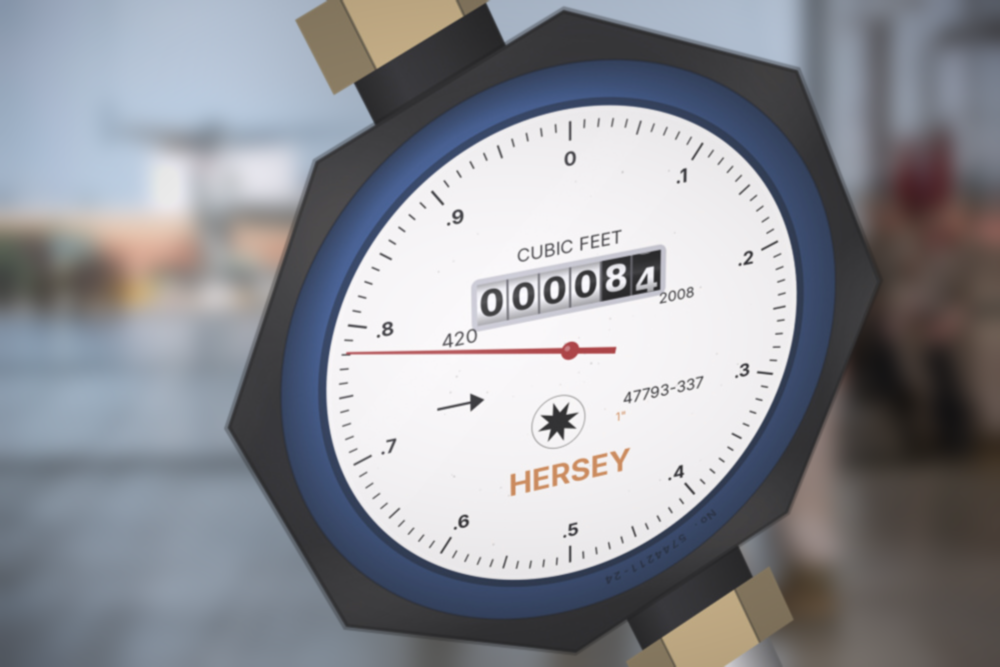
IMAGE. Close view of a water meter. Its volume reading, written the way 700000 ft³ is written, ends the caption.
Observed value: 83.78 ft³
